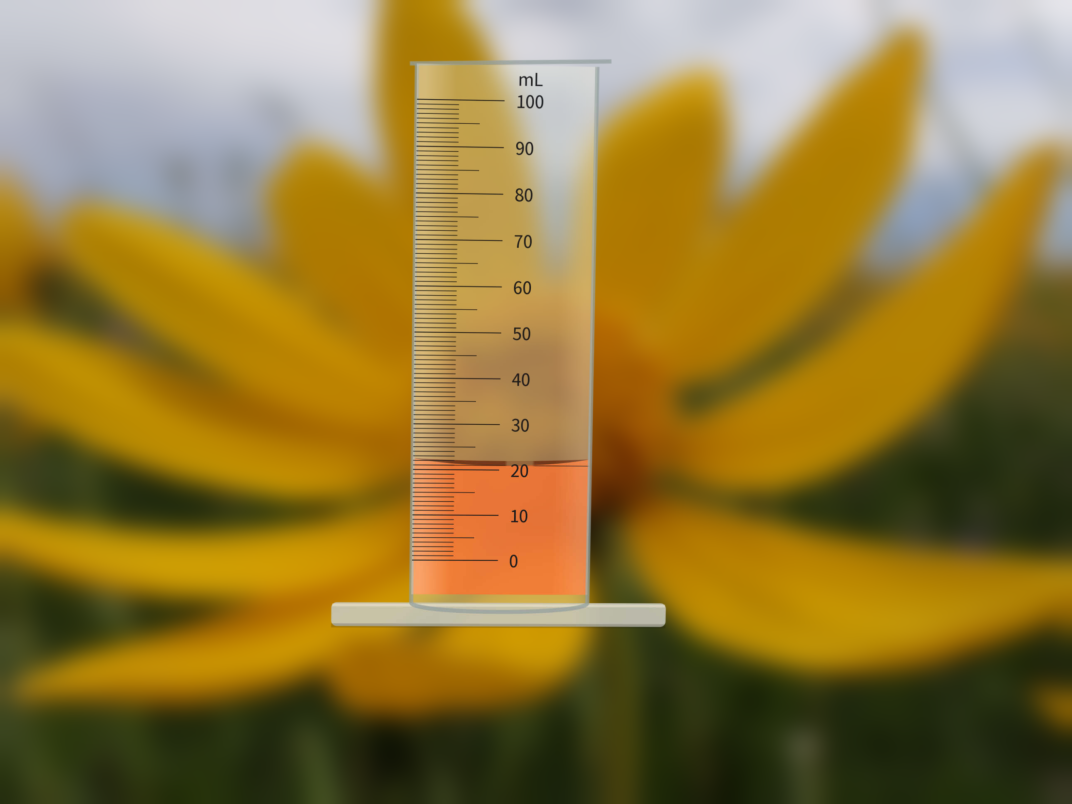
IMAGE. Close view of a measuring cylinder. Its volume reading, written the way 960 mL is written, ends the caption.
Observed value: 21 mL
